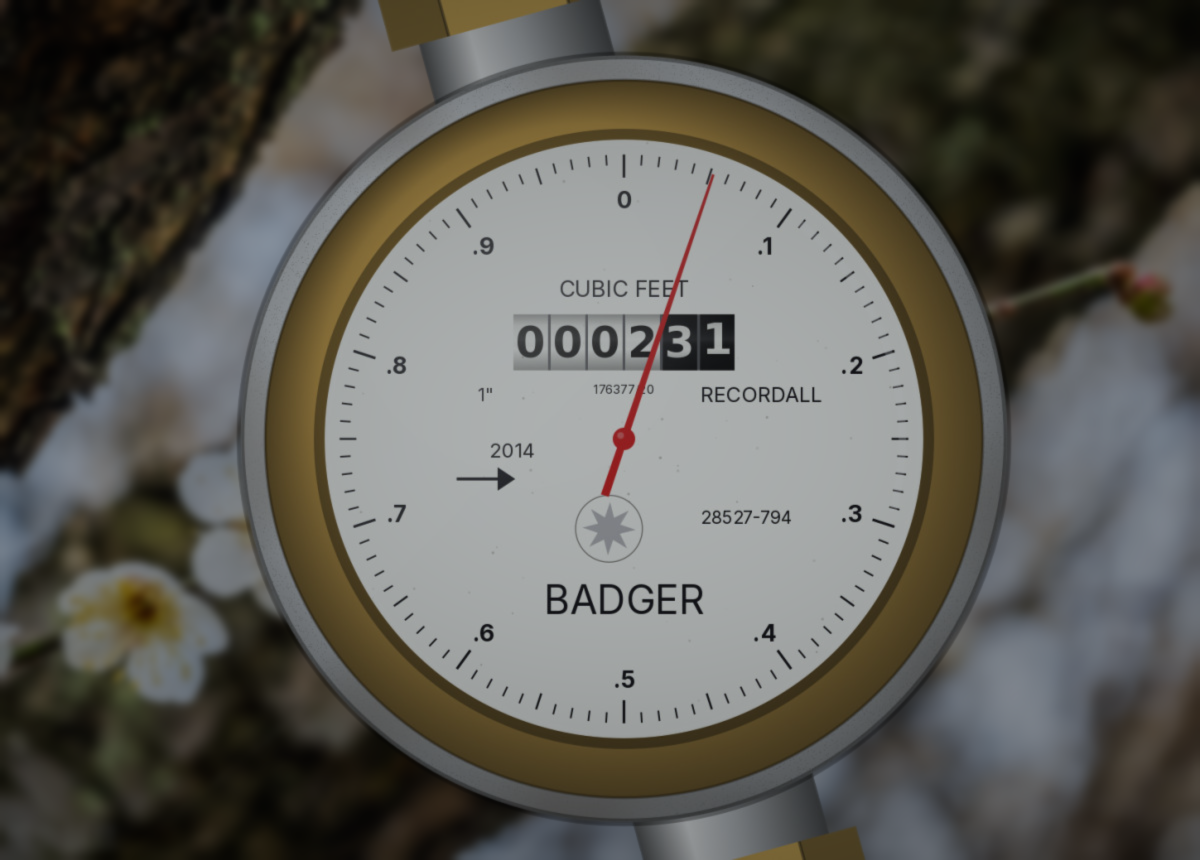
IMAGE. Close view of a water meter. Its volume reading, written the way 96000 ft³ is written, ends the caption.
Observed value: 231.05 ft³
